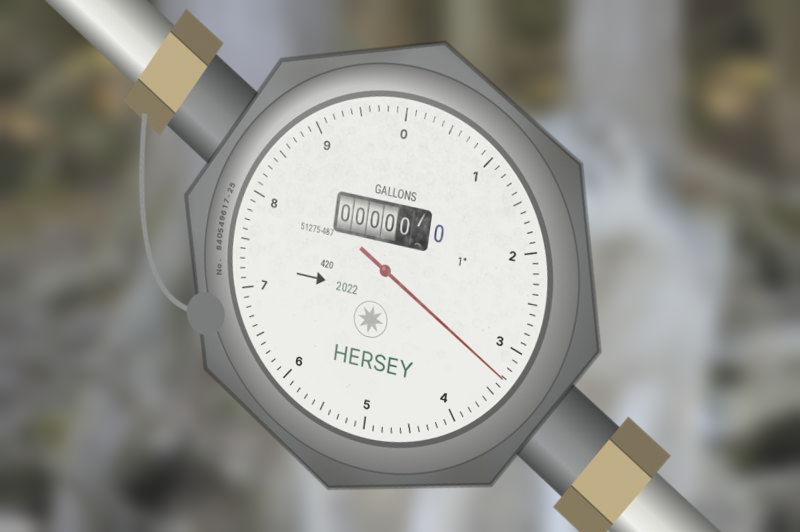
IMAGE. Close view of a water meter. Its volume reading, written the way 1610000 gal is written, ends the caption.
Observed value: 73.3 gal
